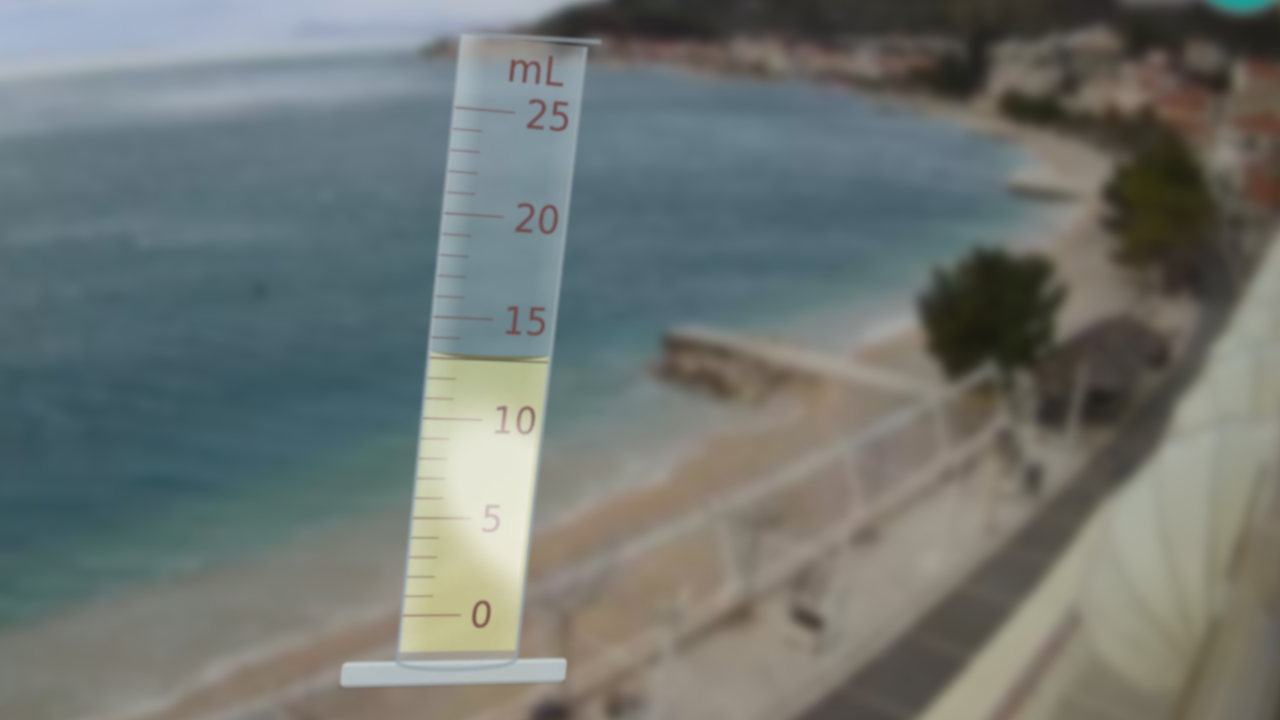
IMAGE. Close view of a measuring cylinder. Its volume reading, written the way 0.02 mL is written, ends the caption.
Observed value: 13 mL
